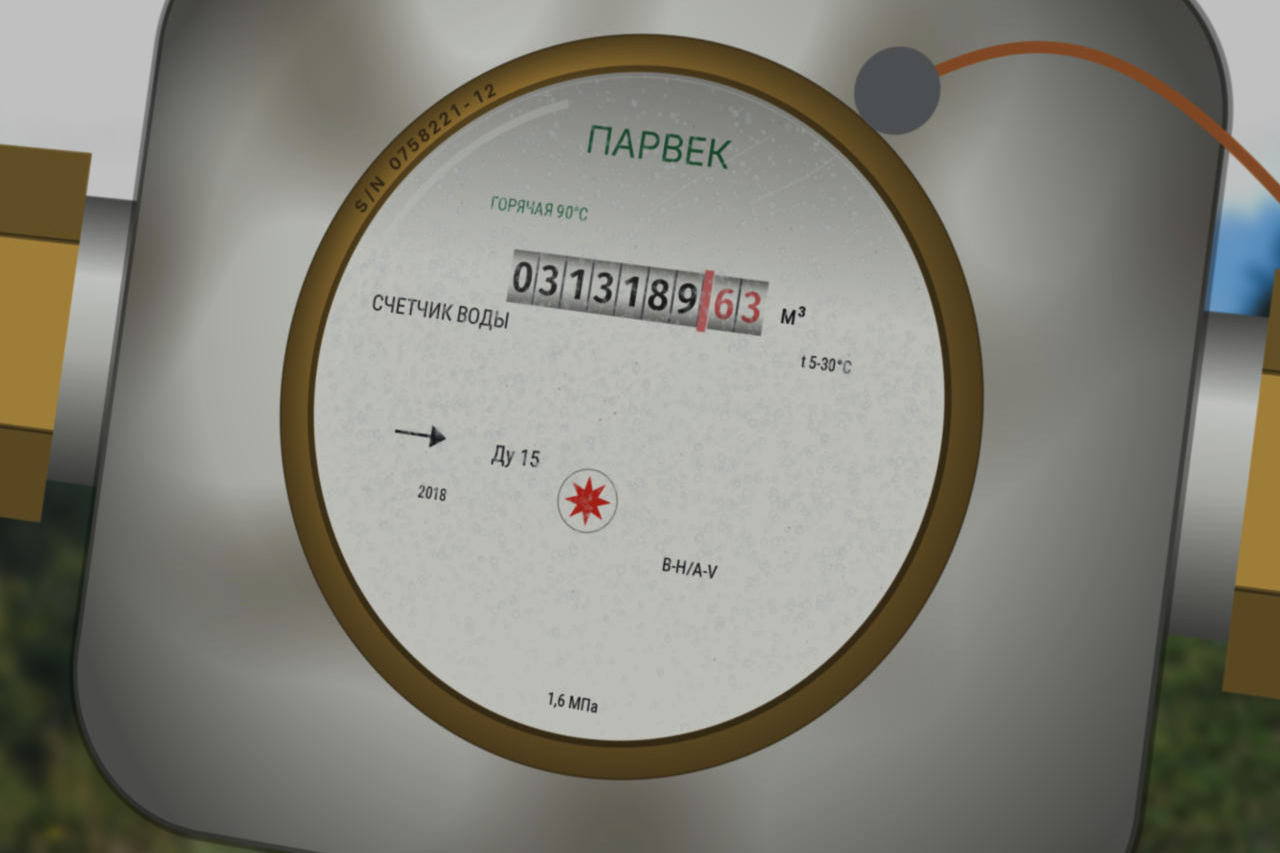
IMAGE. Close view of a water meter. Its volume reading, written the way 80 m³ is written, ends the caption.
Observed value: 313189.63 m³
